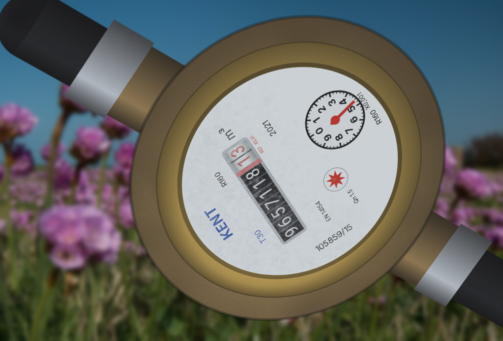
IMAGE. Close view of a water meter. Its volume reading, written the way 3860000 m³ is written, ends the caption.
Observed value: 9657118.134 m³
